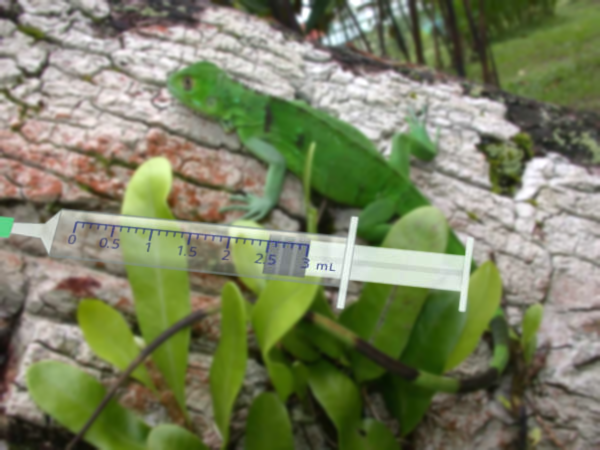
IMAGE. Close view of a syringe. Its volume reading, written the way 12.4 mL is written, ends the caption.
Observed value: 2.5 mL
